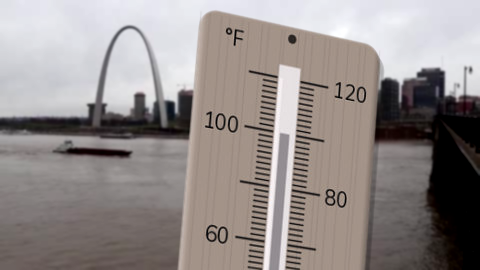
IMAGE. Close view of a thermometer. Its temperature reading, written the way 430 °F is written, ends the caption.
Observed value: 100 °F
